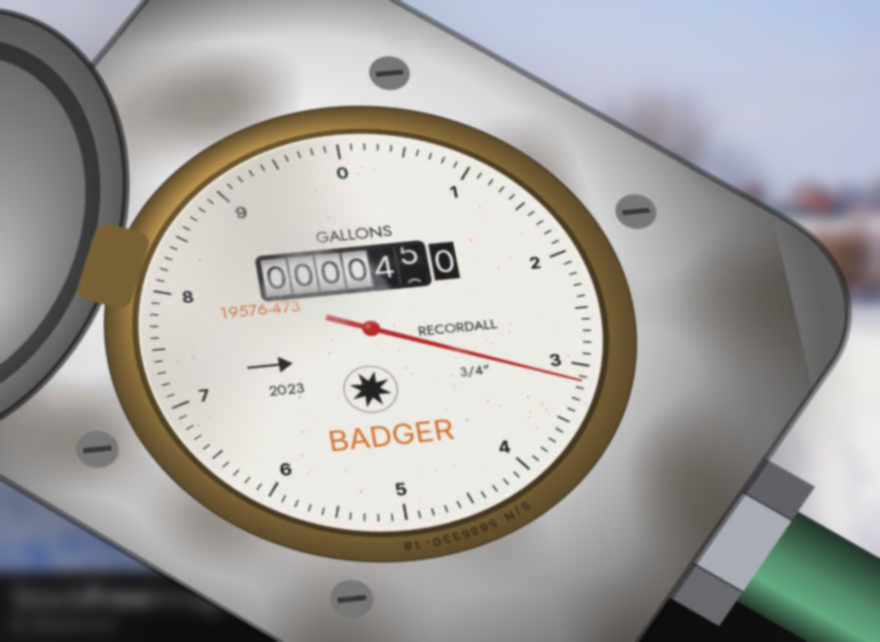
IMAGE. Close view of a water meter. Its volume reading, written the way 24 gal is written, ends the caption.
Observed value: 453.1 gal
